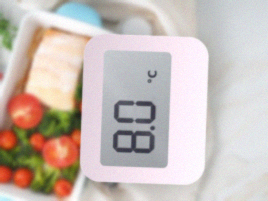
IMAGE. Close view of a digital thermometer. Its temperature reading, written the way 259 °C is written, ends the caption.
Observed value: 8.0 °C
